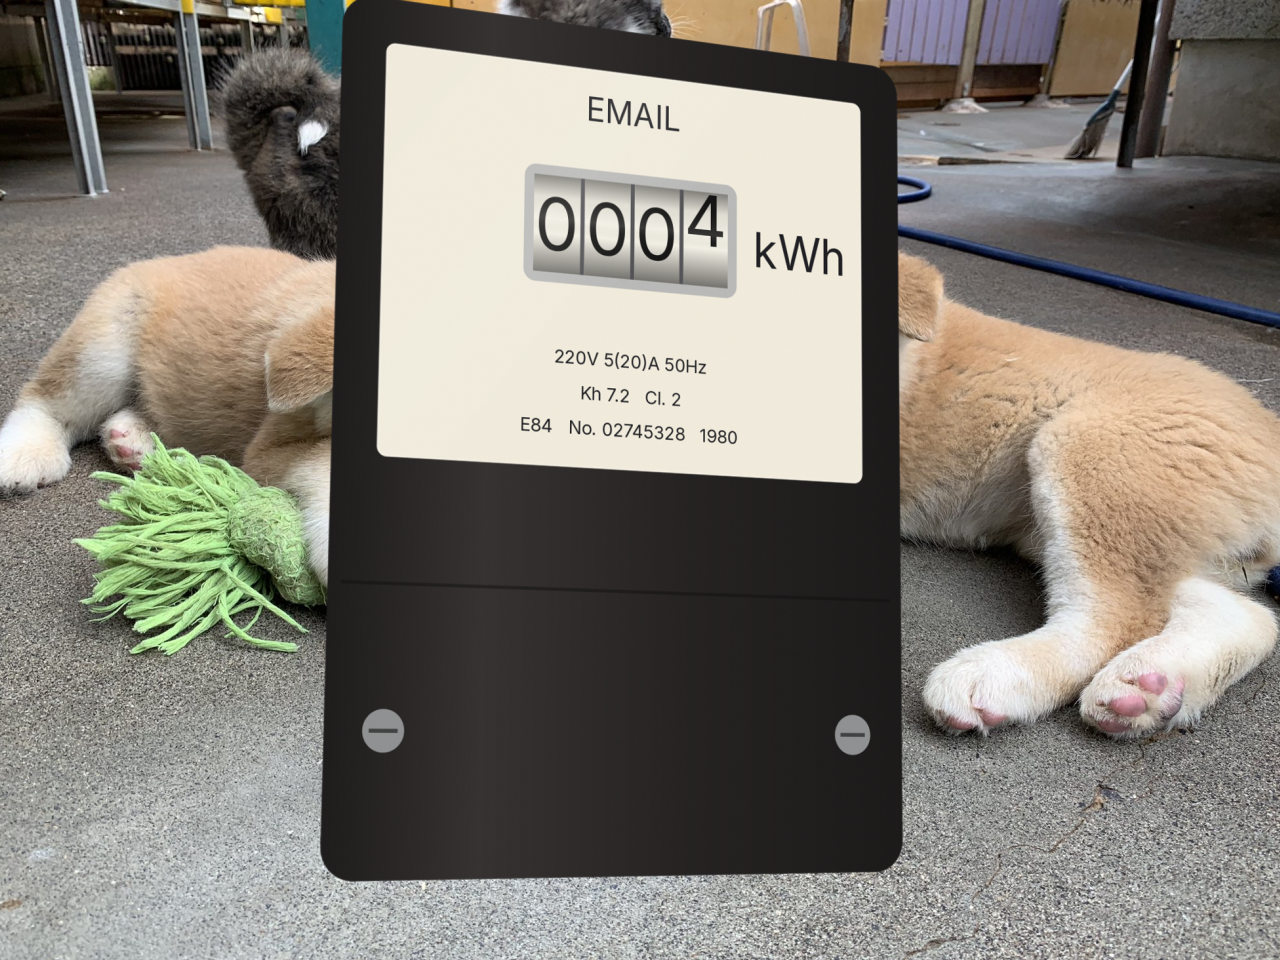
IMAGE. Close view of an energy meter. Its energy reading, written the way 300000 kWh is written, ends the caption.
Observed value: 4 kWh
